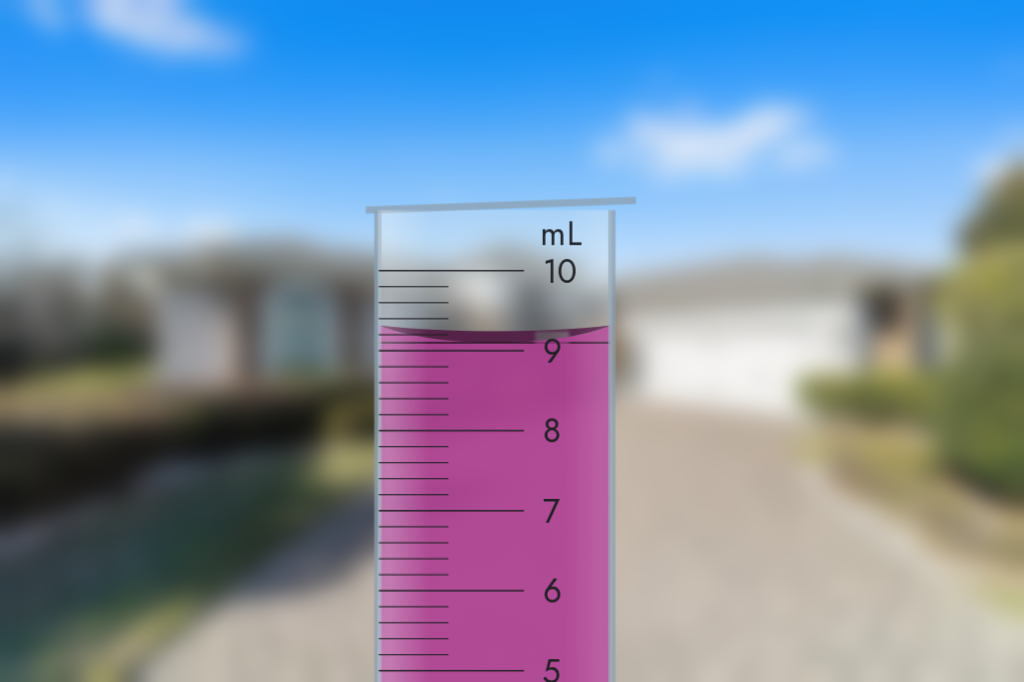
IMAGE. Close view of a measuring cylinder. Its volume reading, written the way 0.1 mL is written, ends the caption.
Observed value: 9.1 mL
